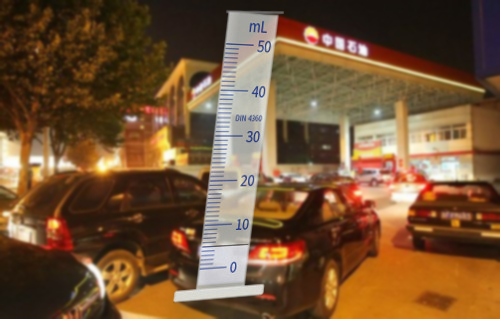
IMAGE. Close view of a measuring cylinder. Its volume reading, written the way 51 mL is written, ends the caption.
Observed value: 5 mL
